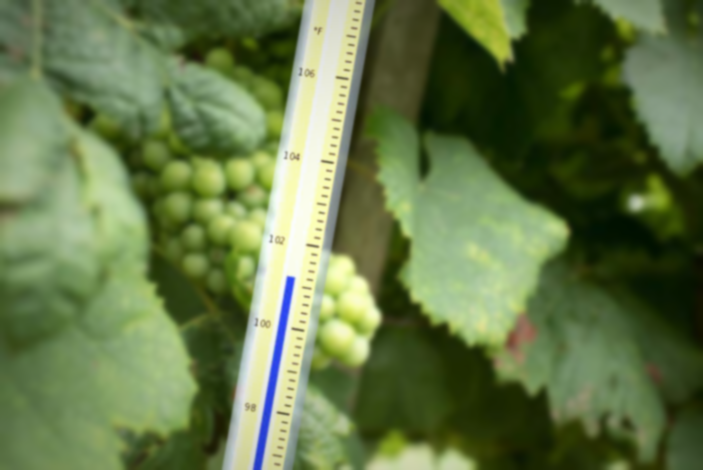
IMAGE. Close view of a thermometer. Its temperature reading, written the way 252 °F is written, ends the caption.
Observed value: 101.2 °F
